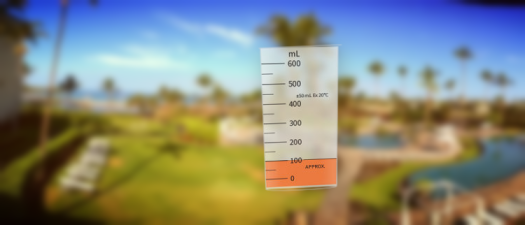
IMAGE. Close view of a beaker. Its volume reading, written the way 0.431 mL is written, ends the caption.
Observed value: 100 mL
